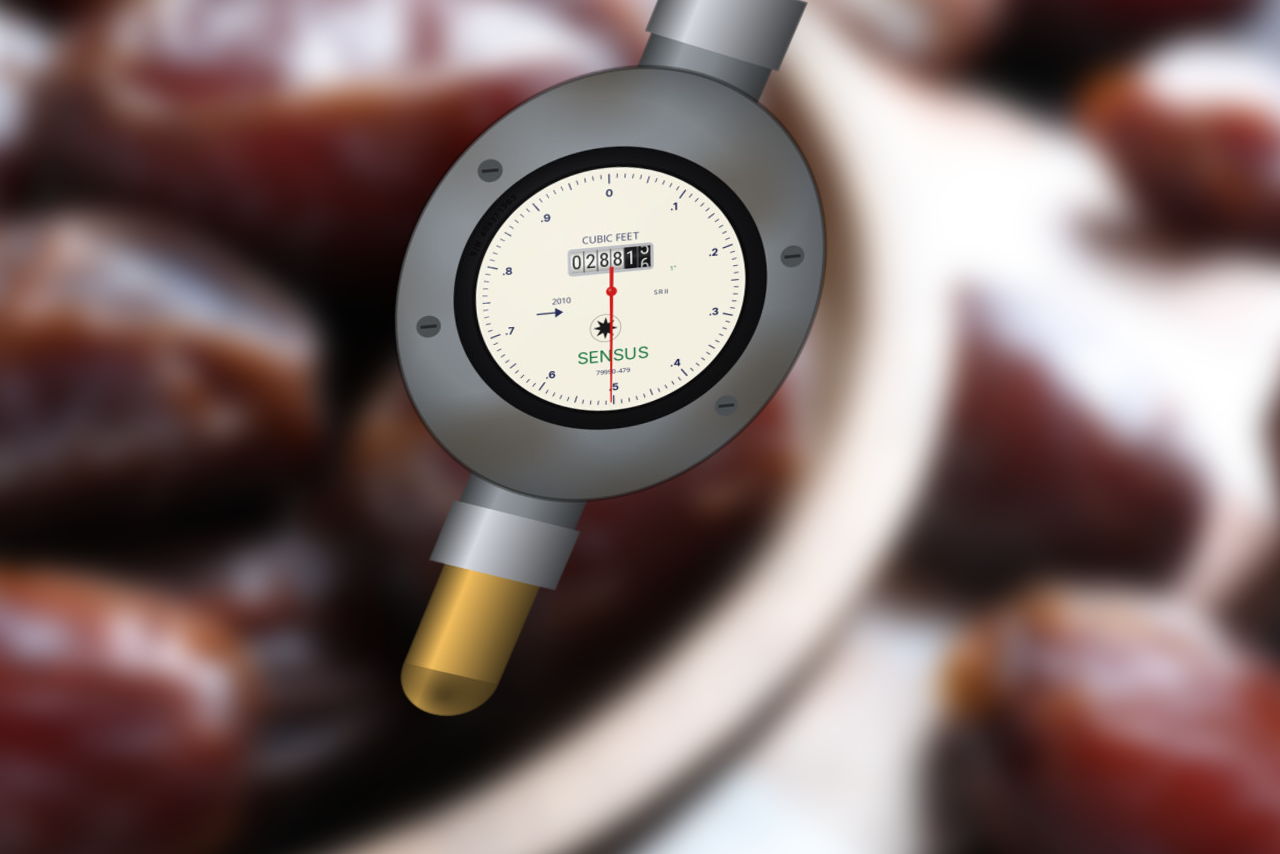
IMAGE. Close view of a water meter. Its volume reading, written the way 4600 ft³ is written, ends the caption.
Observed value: 28815.50 ft³
